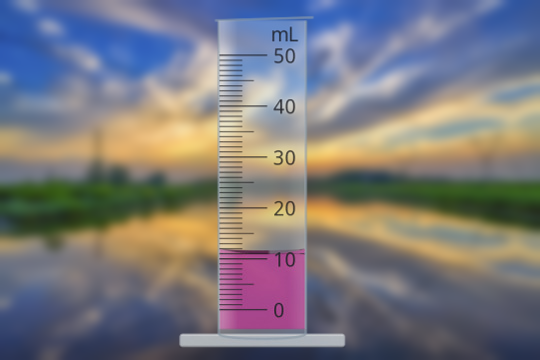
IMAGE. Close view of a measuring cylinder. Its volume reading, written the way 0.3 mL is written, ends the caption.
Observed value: 11 mL
